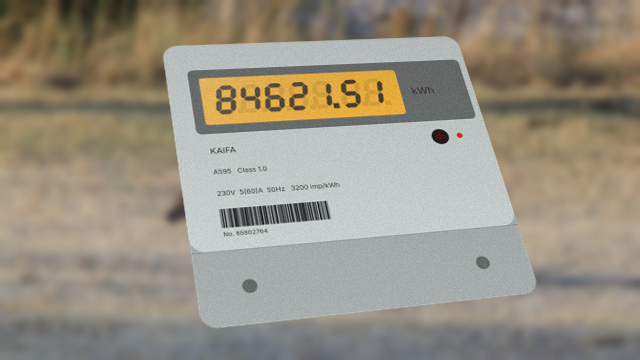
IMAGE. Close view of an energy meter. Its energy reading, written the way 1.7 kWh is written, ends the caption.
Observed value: 84621.51 kWh
